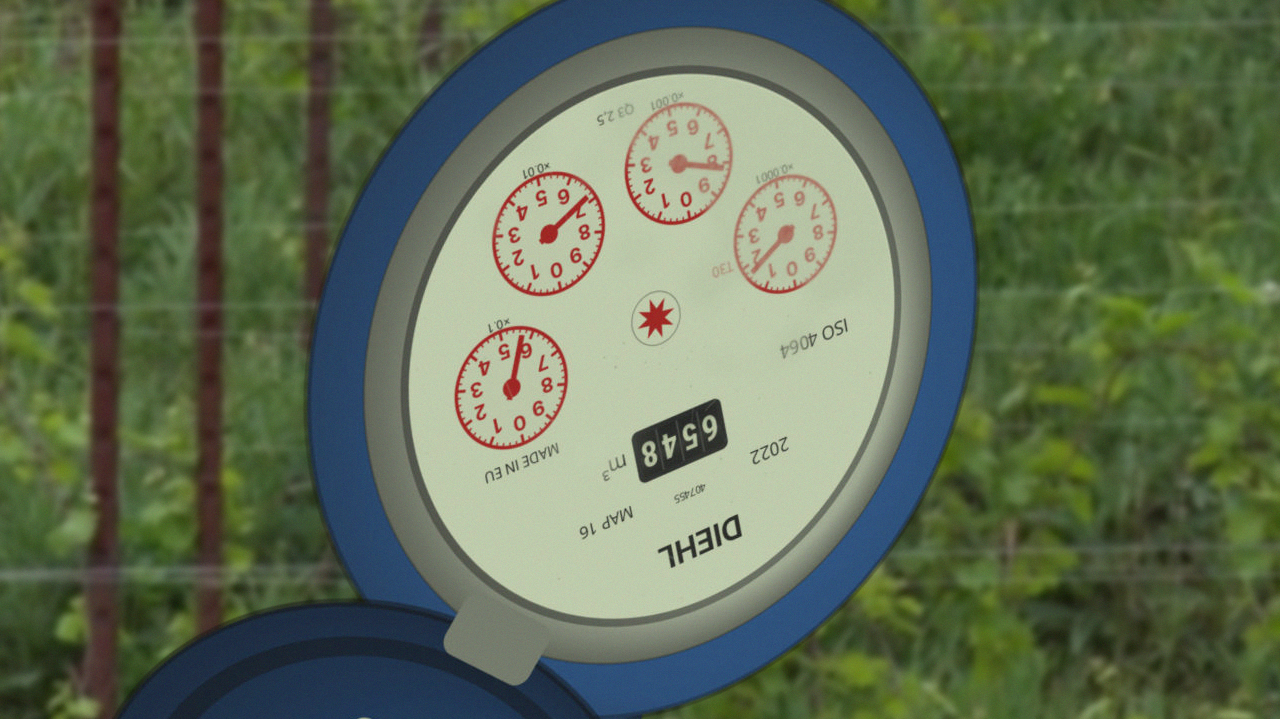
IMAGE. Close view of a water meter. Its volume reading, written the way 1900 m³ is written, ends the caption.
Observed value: 6548.5681 m³
